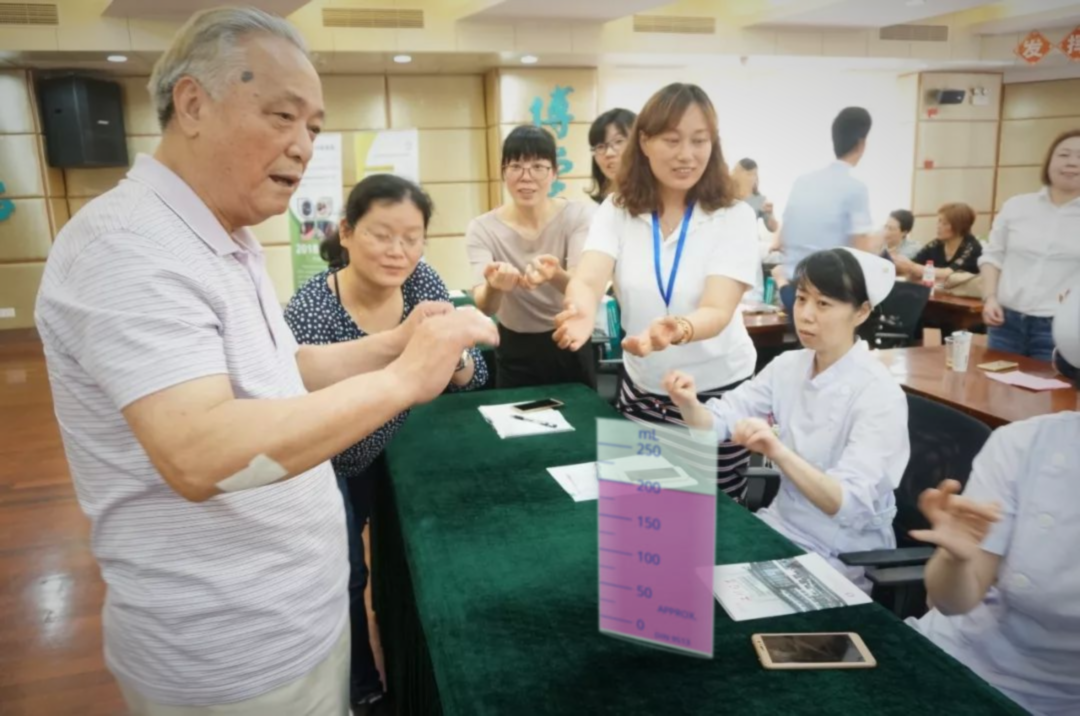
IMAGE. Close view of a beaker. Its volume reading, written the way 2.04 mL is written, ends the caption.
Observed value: 200 mL
